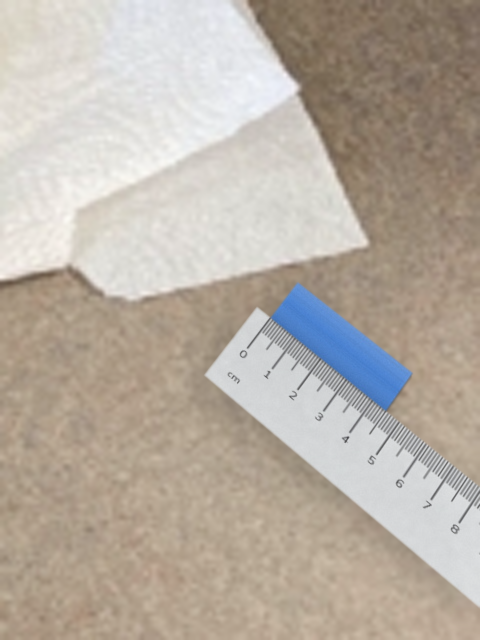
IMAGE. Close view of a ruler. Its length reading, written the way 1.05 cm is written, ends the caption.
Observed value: 4.5 cm
